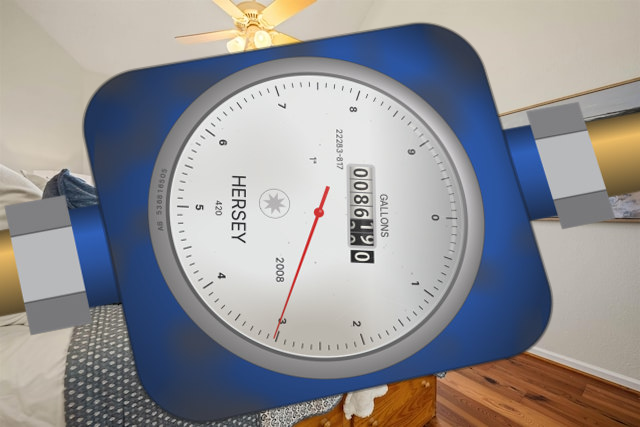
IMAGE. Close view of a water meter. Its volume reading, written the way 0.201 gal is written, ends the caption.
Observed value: 86193.0 gal
